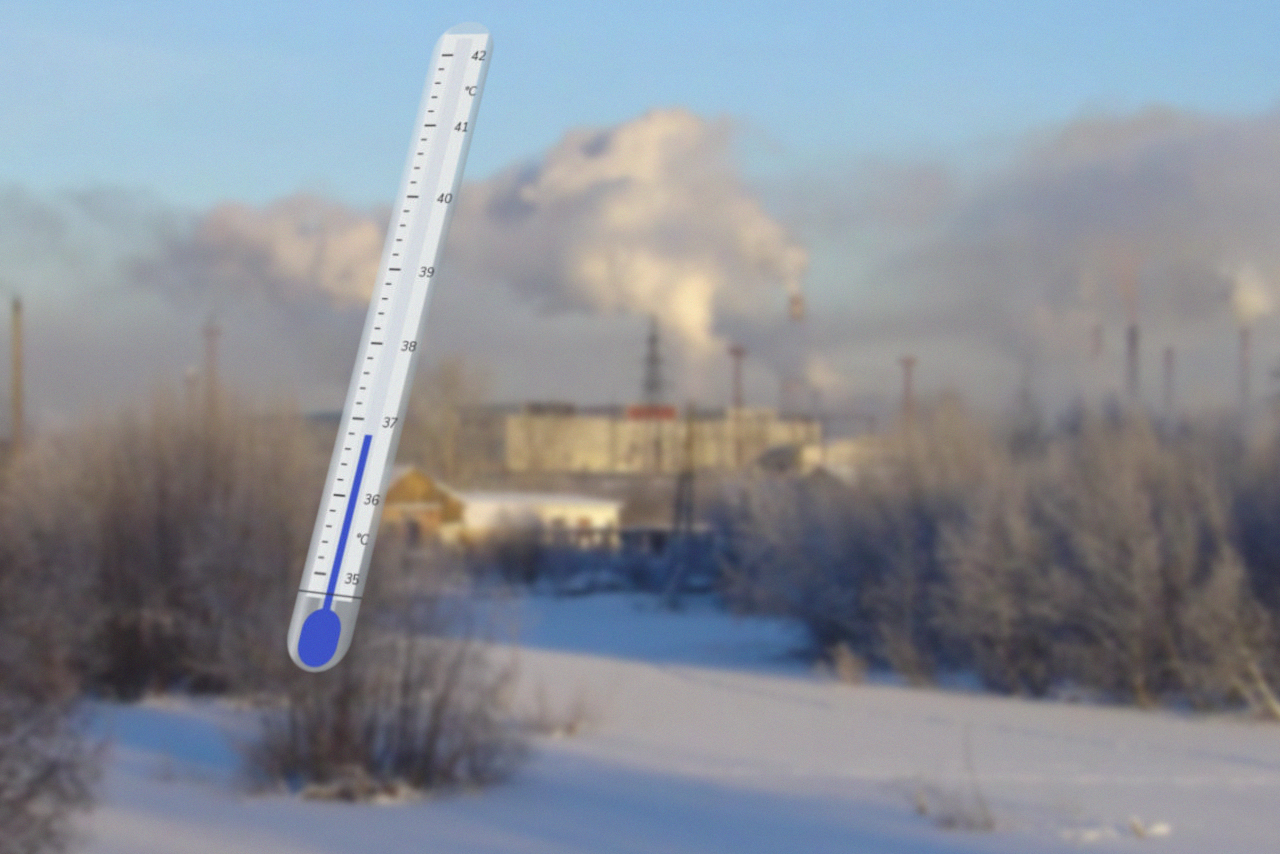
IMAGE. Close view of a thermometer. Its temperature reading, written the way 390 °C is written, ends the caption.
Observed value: 36.8 °C
